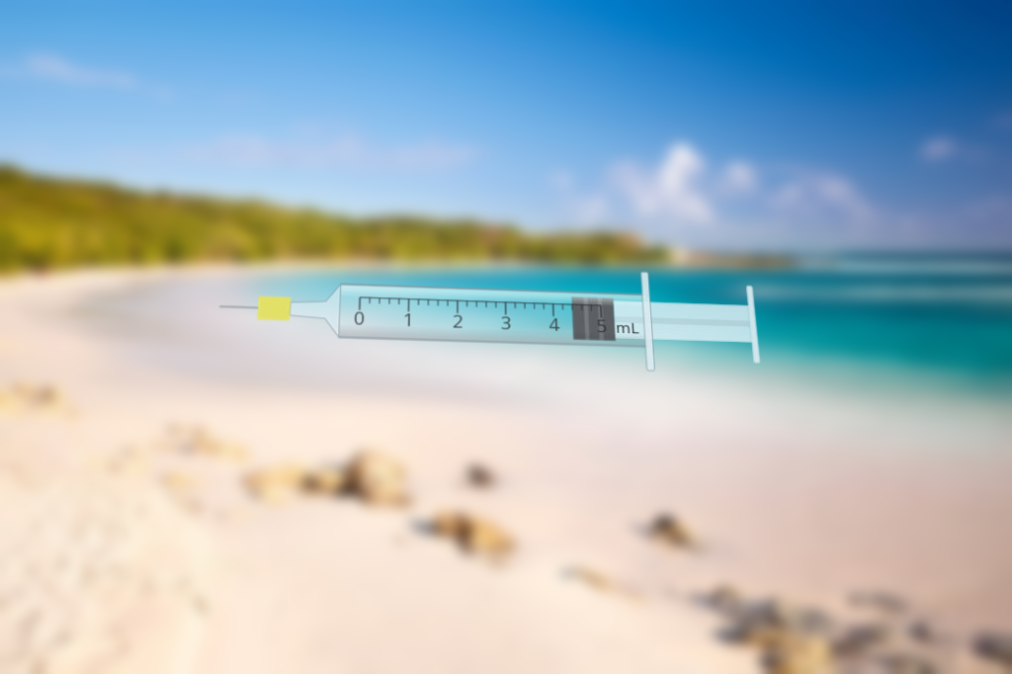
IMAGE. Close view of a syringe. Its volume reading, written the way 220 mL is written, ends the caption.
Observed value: 4.4 mL
